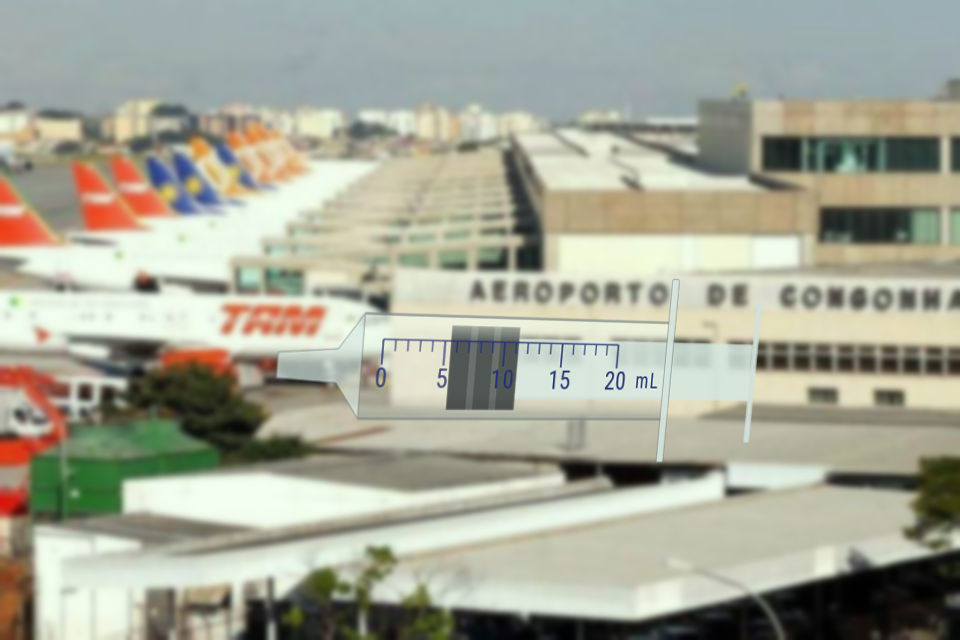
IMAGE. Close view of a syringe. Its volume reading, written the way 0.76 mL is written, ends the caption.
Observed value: 5.5 mL
